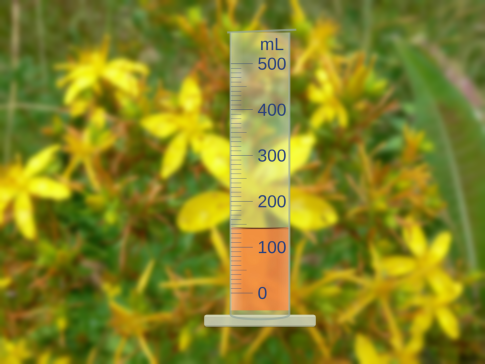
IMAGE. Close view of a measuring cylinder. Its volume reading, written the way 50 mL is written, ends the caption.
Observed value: 140 mL
